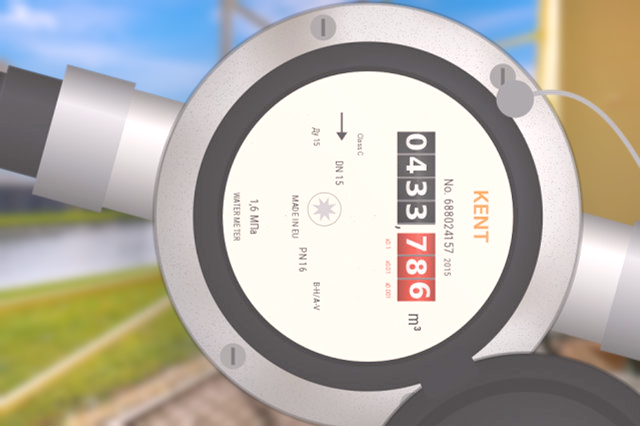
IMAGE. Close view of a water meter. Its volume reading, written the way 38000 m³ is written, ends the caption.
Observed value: 433.786 m³
